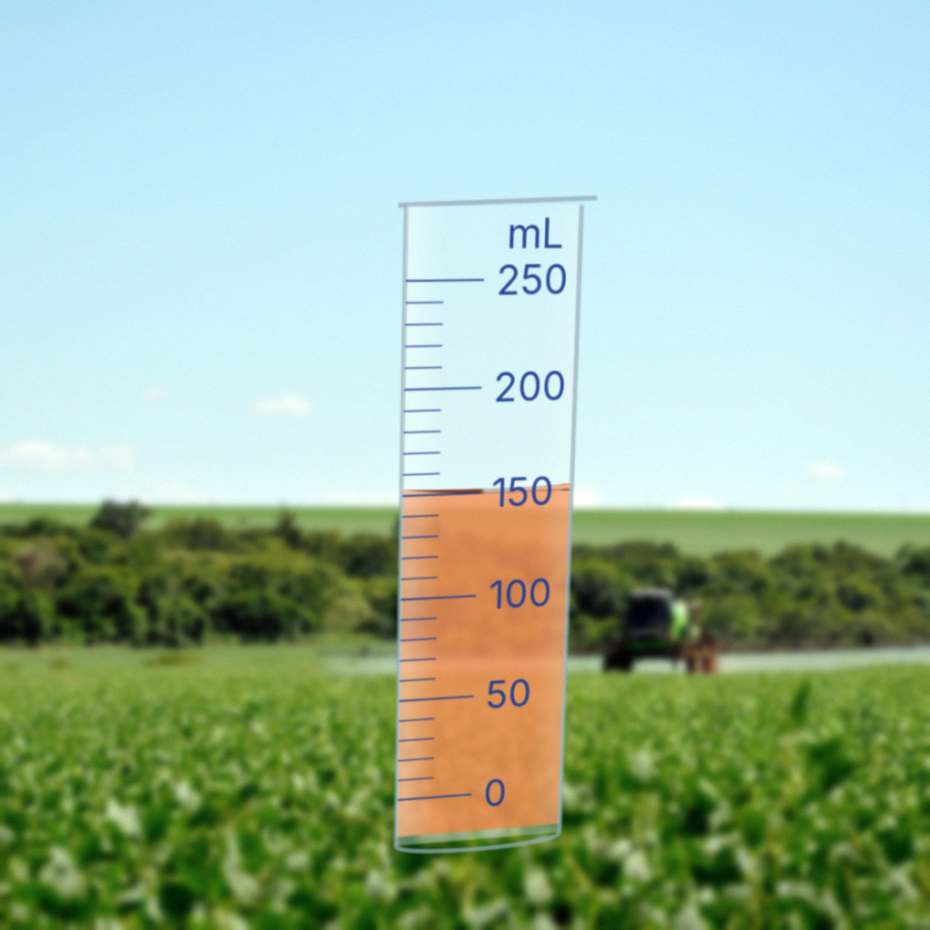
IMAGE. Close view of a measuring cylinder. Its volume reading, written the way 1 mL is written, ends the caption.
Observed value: 150 mL
